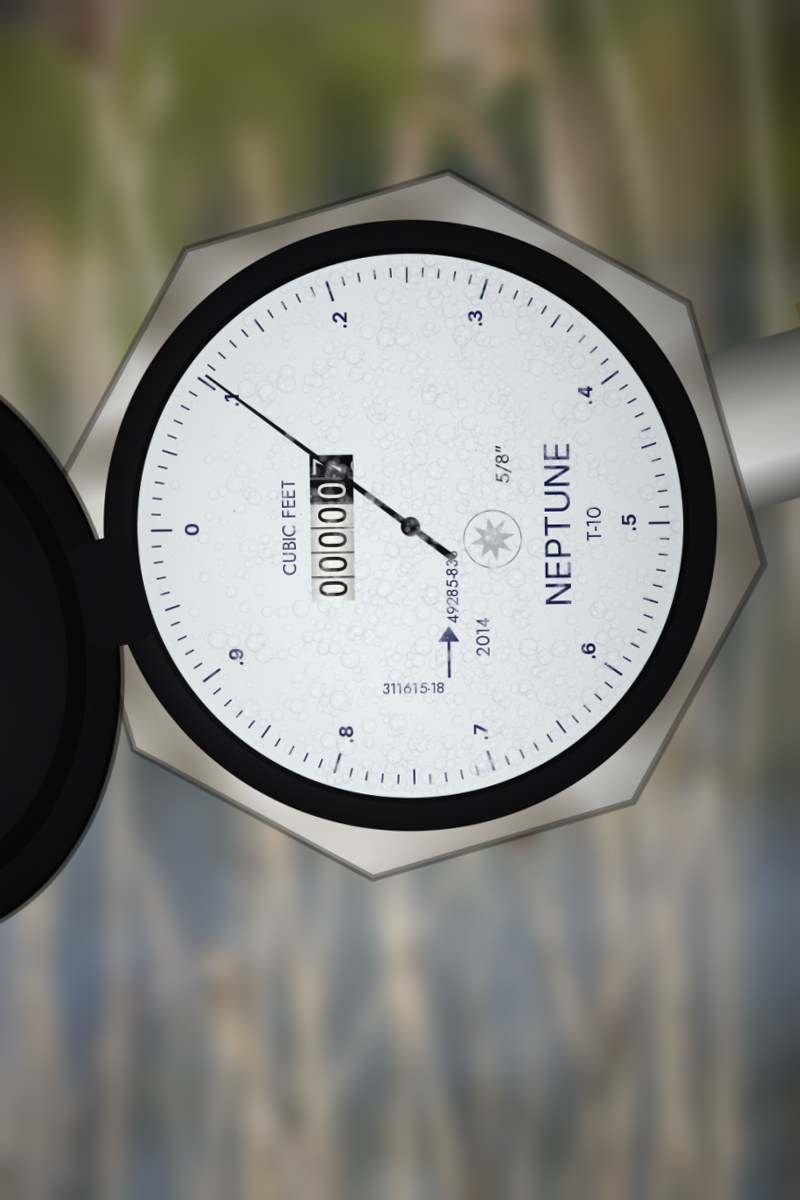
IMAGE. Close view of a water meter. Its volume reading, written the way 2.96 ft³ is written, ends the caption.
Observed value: 7.10 ft³
